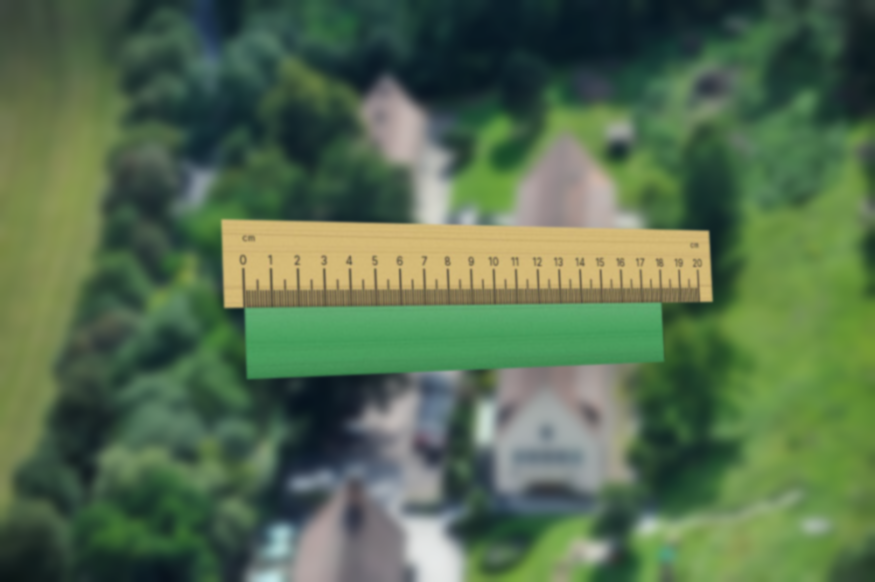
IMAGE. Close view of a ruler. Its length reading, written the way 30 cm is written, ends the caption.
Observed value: 18 cm
